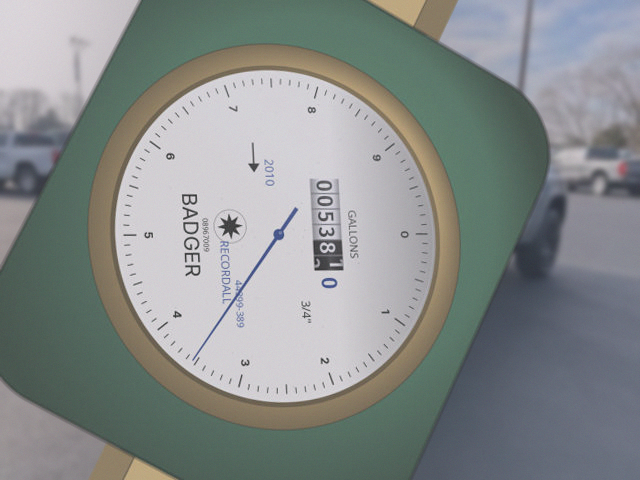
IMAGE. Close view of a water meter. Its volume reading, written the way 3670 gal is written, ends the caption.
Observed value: 53813.5 gal
